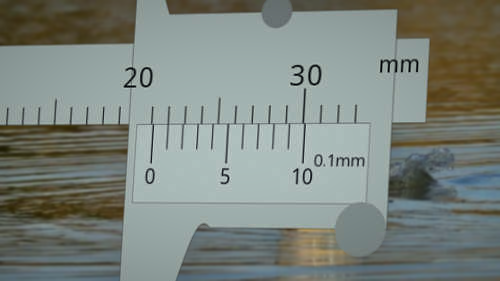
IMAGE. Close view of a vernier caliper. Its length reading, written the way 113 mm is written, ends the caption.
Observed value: 21.1 mm
